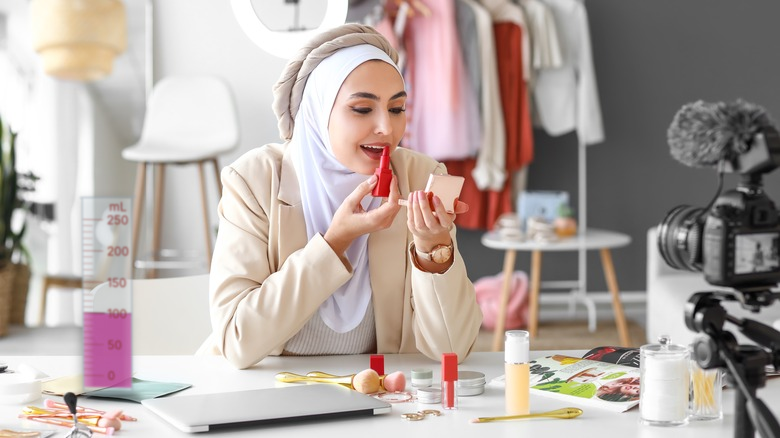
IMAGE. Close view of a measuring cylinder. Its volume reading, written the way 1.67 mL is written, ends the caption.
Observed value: 100 mL
